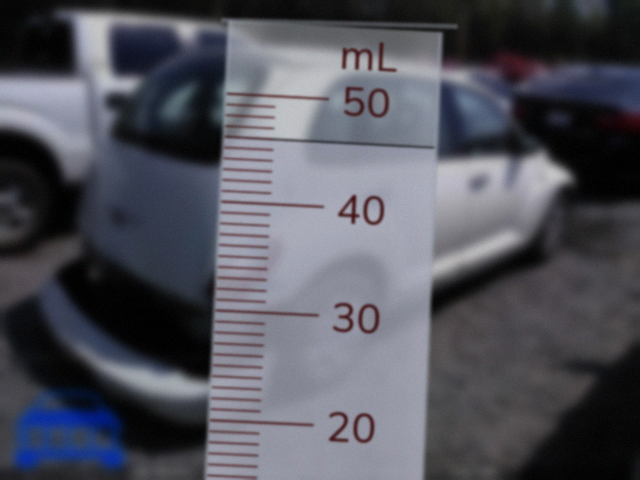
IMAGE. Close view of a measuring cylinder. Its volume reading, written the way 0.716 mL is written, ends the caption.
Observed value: 46 mL
